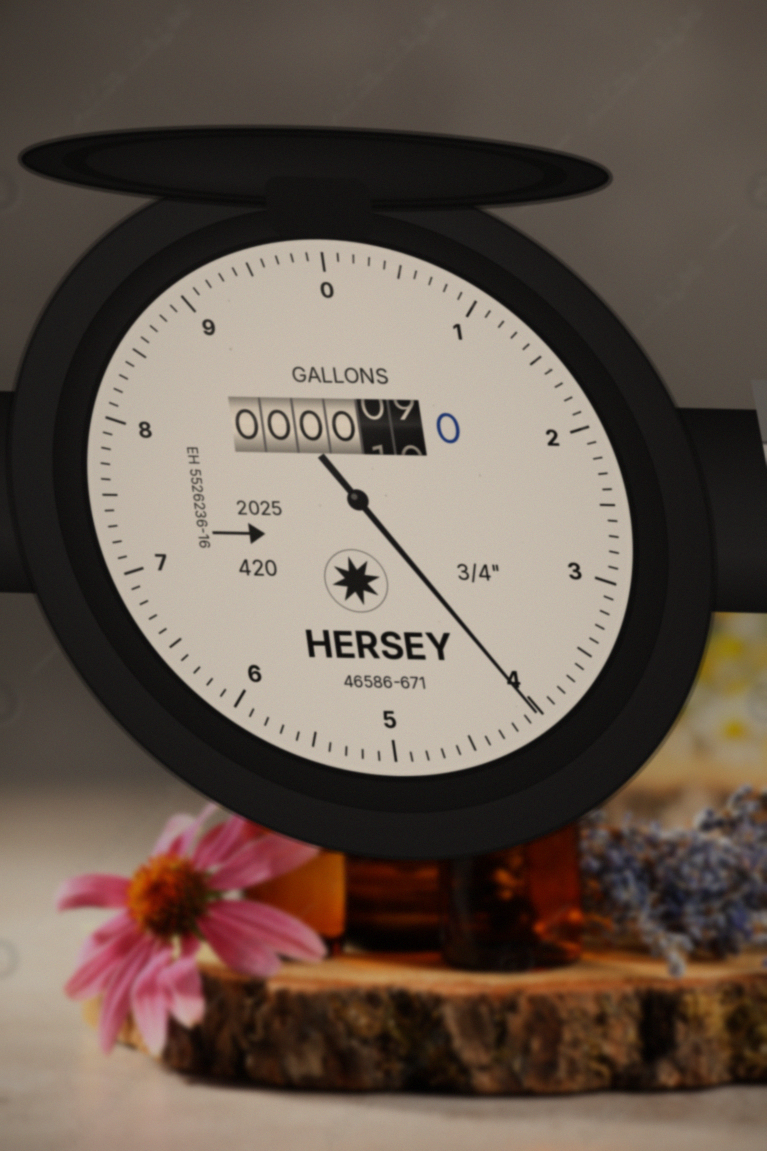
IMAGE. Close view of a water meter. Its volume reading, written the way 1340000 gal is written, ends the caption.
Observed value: 94.0 gal
